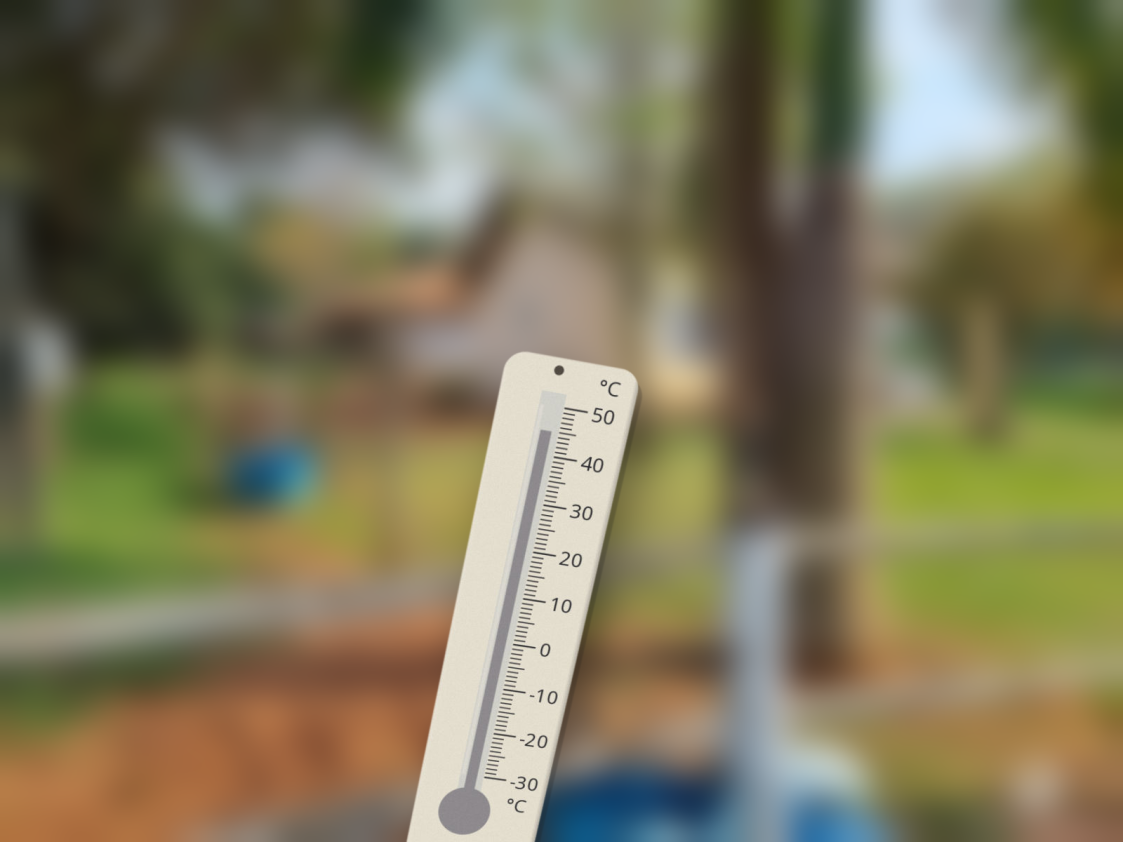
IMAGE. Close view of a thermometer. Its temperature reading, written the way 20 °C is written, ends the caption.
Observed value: 45 °C
